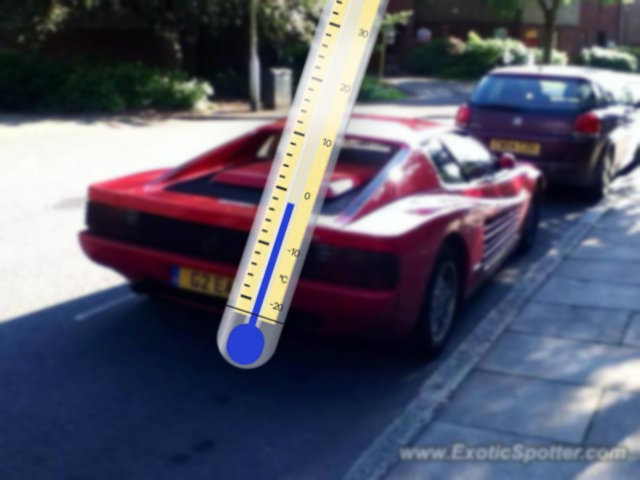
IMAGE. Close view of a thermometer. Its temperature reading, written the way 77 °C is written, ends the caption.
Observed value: -2 °C
